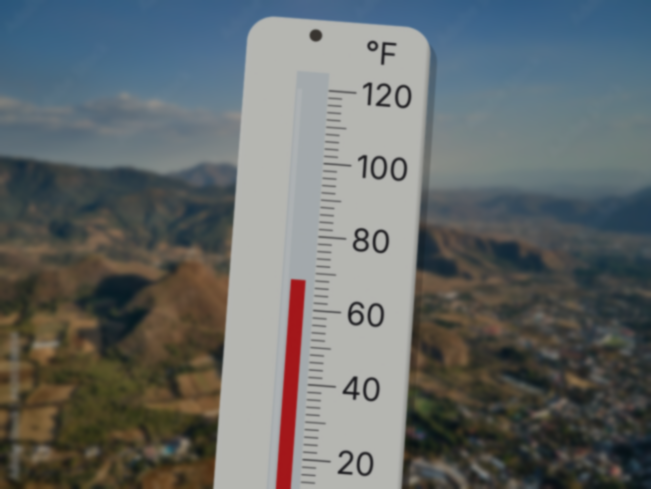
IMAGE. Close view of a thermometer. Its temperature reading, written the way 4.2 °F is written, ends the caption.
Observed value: 68 °F
